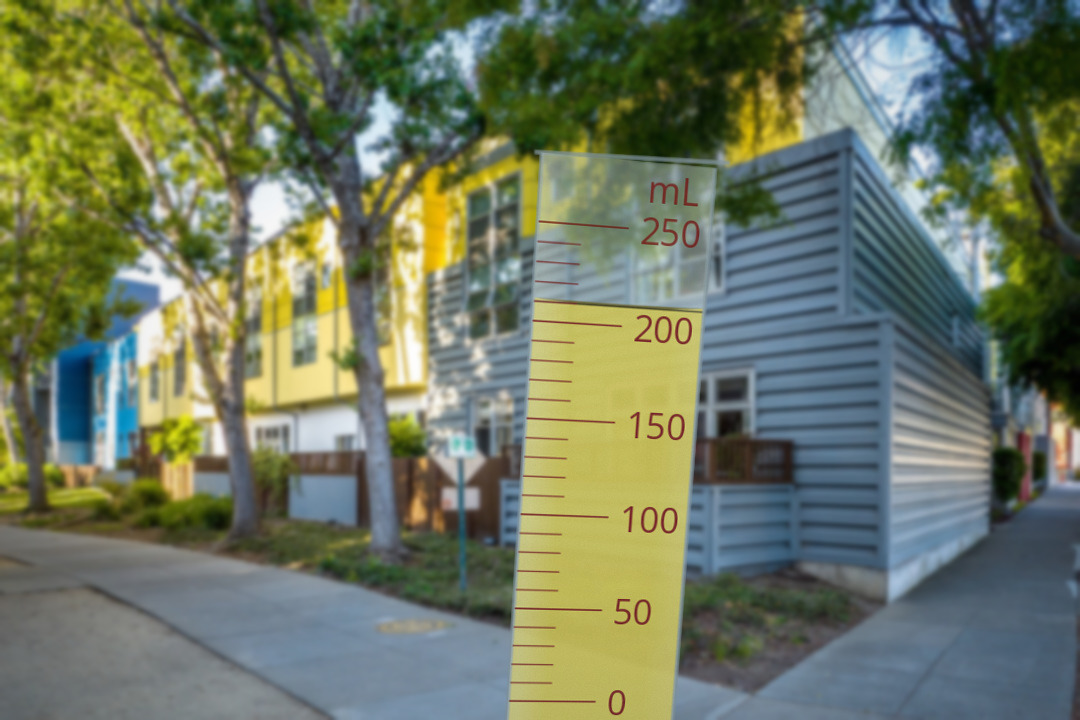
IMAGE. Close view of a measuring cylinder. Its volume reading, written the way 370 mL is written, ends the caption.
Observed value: 210 mL
